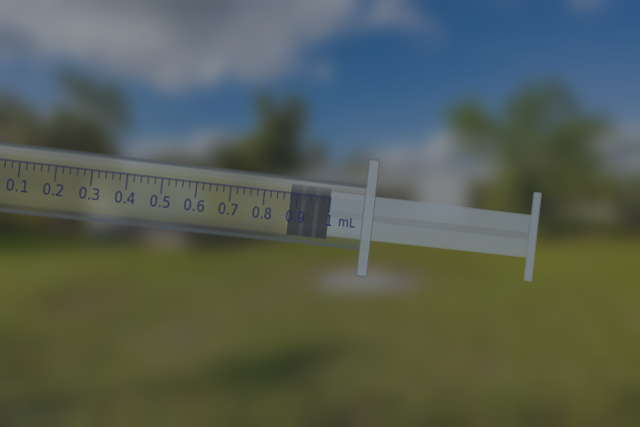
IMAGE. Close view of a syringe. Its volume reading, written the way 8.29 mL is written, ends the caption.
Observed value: 0.88 mL
